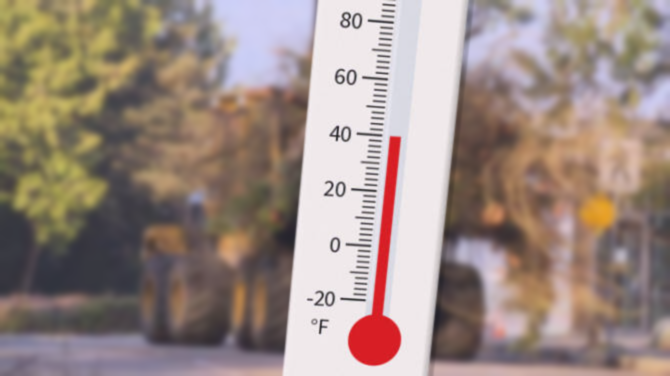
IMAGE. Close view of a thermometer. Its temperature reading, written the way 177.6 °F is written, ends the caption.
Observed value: 40 °F
